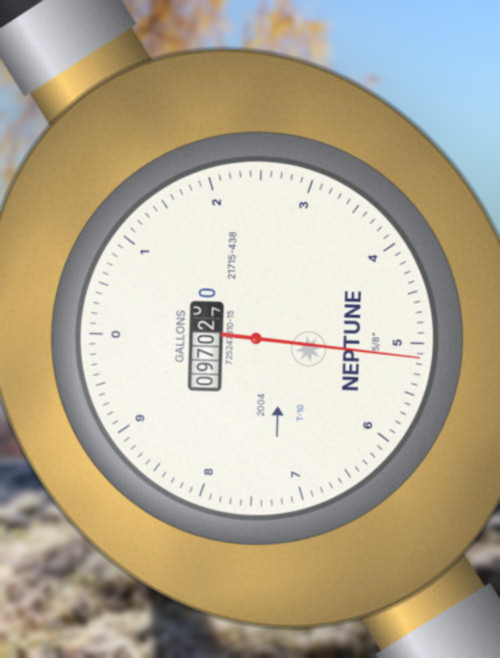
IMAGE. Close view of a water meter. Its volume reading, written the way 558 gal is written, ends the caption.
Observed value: 970265.1 gal
